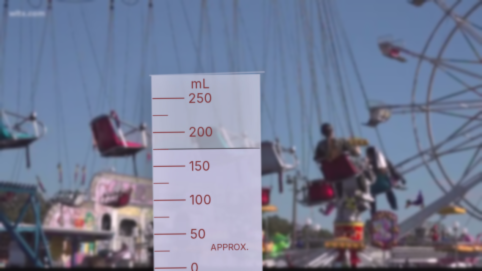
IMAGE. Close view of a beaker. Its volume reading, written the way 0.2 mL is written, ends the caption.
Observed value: 175 mL
